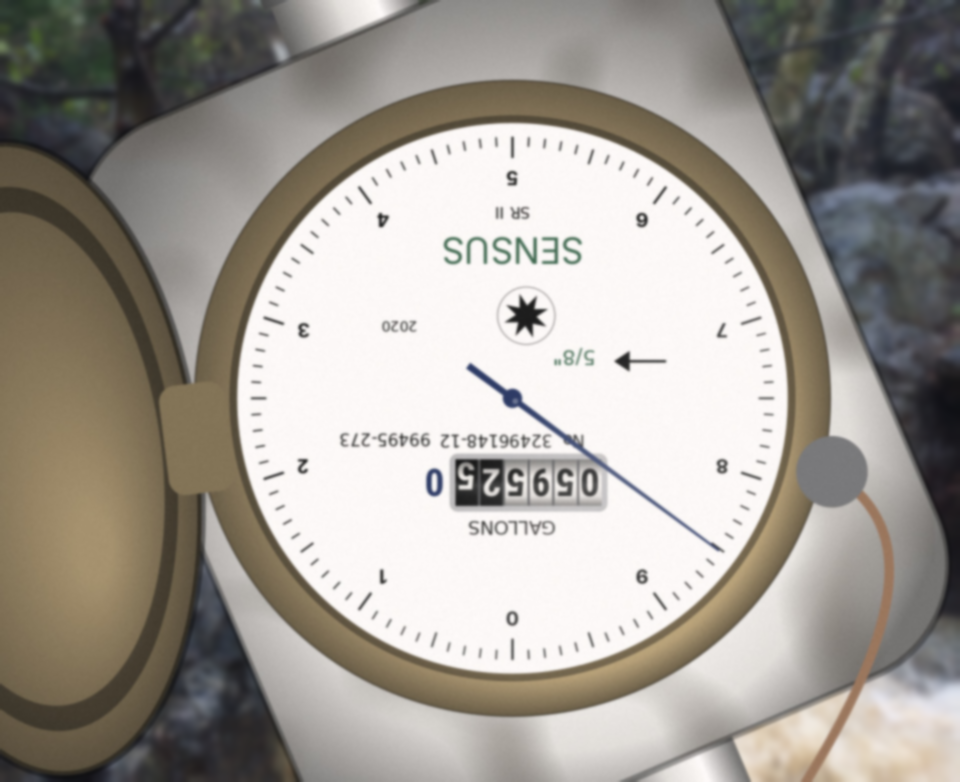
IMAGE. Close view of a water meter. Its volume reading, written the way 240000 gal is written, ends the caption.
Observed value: 595248.5 gal
